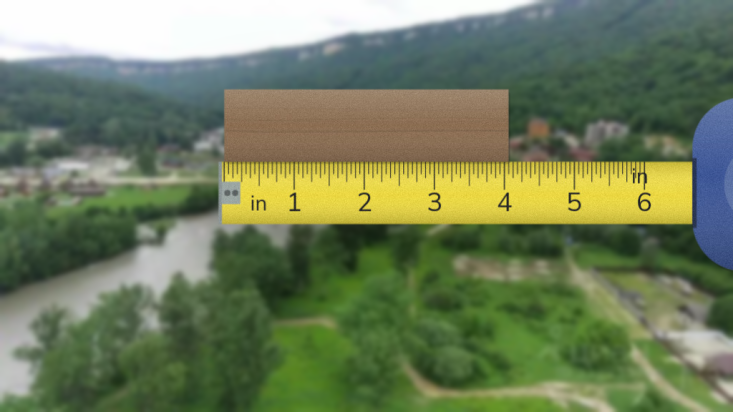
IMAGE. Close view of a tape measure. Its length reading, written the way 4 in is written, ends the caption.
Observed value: 4.0625 in
